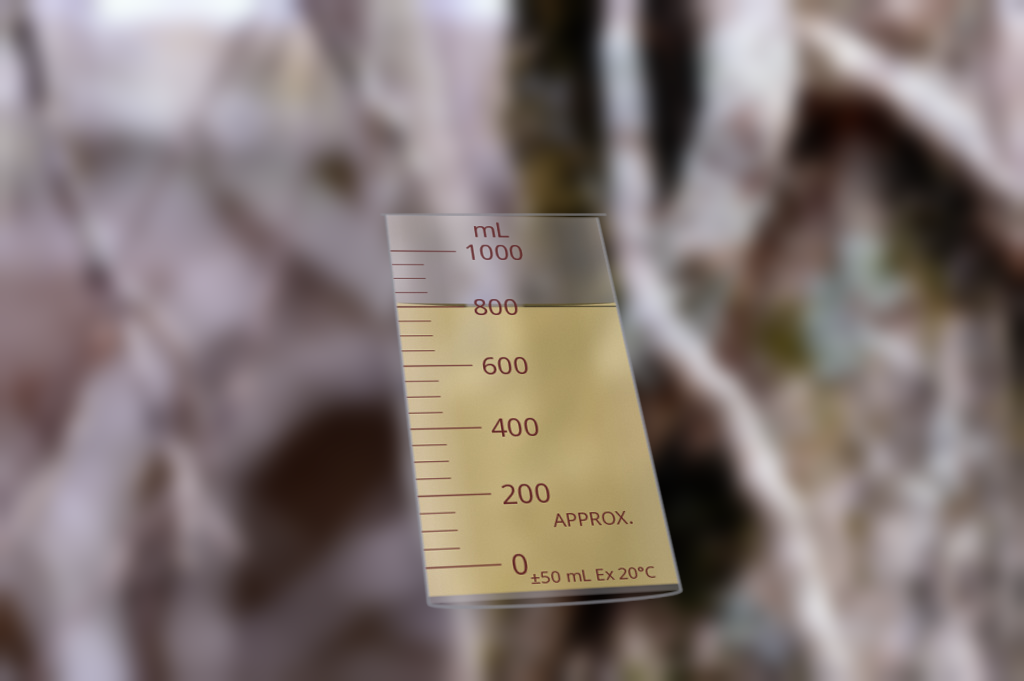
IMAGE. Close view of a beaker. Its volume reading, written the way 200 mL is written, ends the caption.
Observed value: 800 mL
